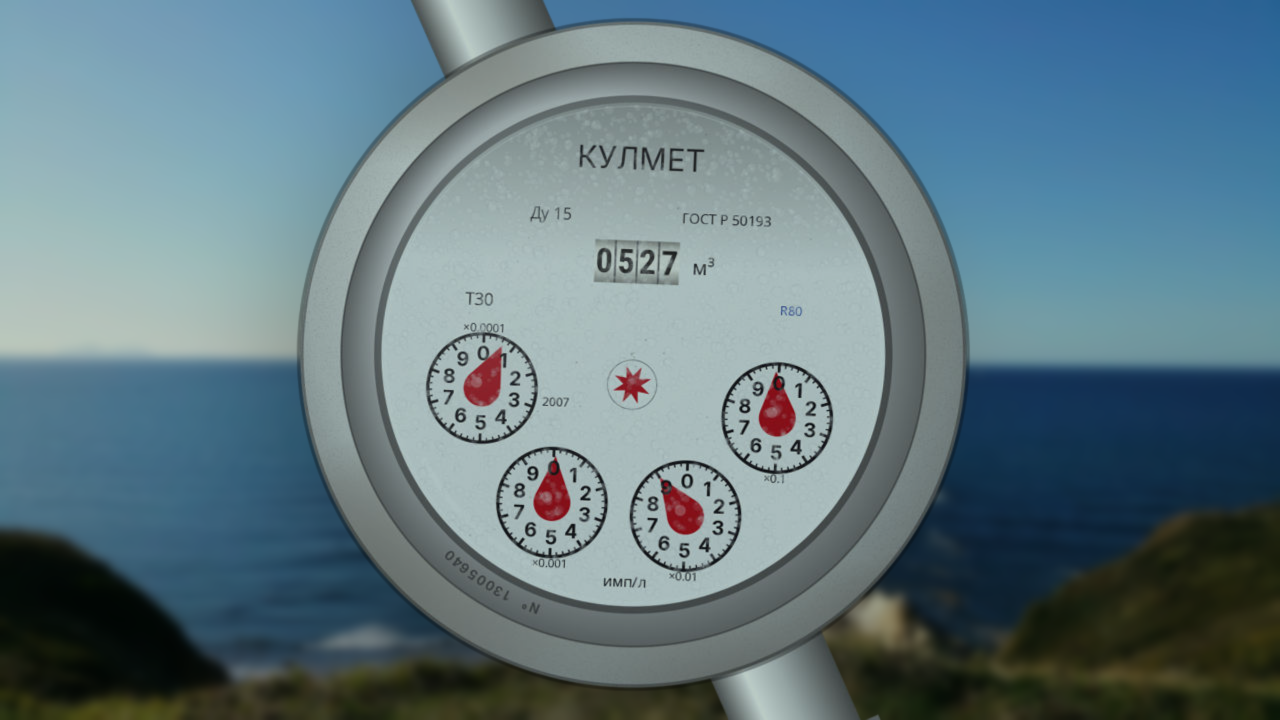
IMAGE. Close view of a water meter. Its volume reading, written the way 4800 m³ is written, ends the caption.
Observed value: 526.9900 m³
